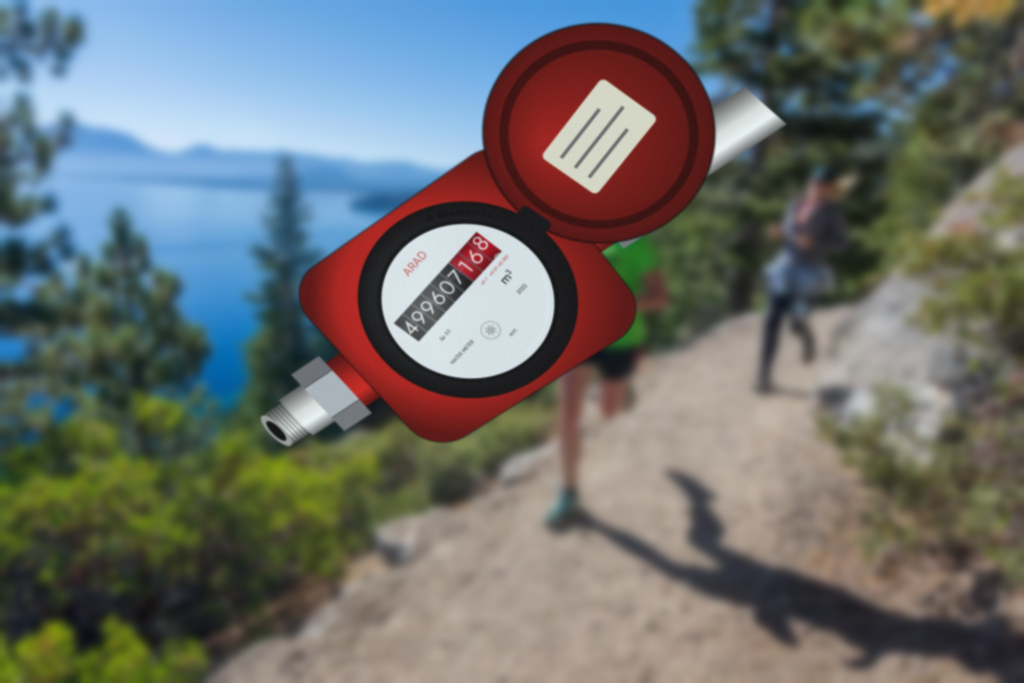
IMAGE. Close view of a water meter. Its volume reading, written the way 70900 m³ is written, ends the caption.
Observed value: 499607.168 m³
